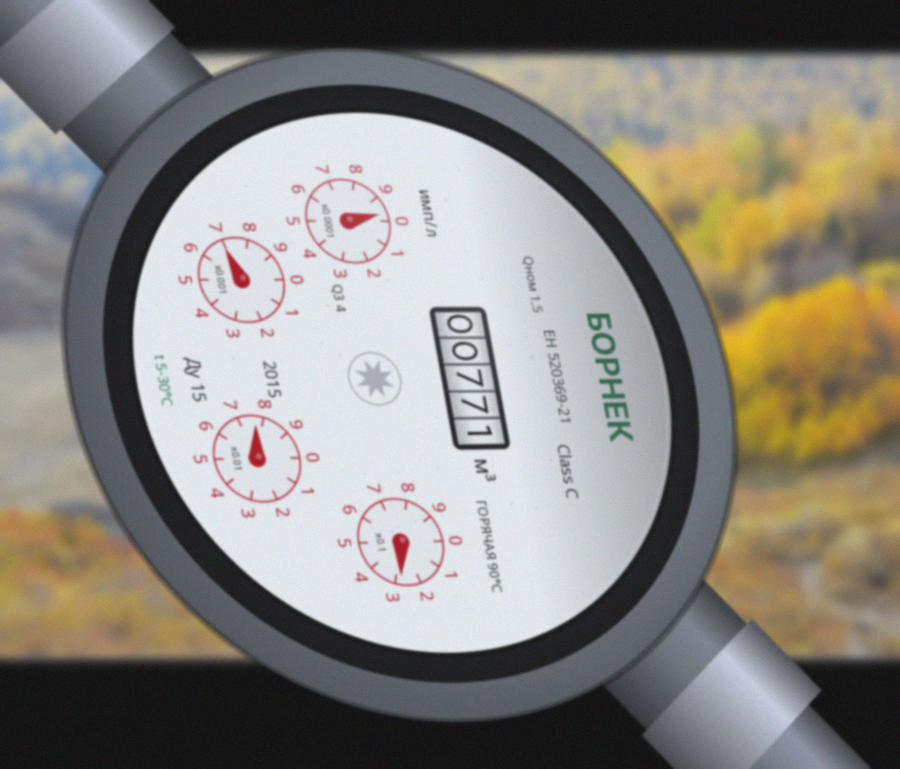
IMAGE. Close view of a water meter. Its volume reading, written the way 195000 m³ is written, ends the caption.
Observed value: 771.2769 m³
